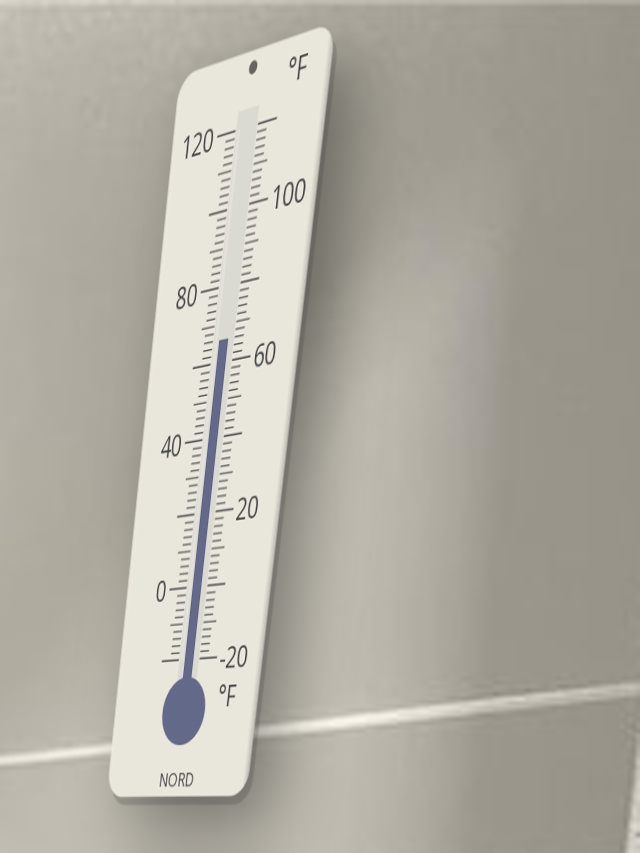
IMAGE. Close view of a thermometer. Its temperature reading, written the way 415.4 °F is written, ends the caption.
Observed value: 66 °F
